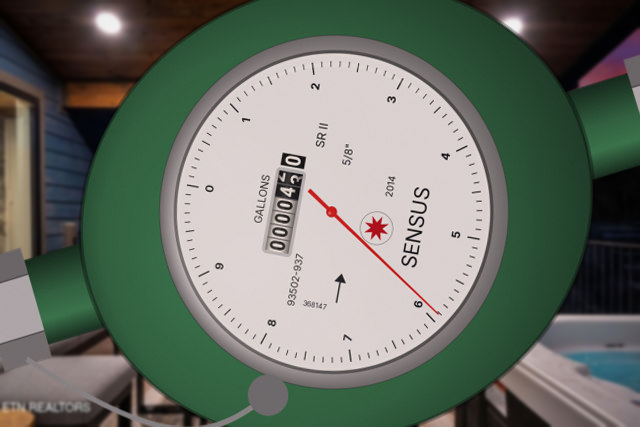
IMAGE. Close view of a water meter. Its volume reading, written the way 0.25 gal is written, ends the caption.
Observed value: 425.9 gal
